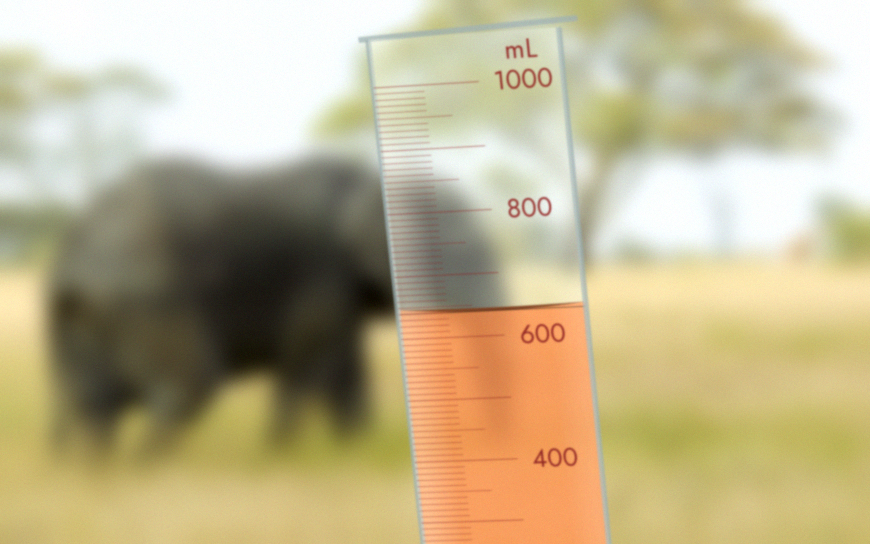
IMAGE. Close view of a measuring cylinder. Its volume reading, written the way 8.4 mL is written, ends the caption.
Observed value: 640 mL
